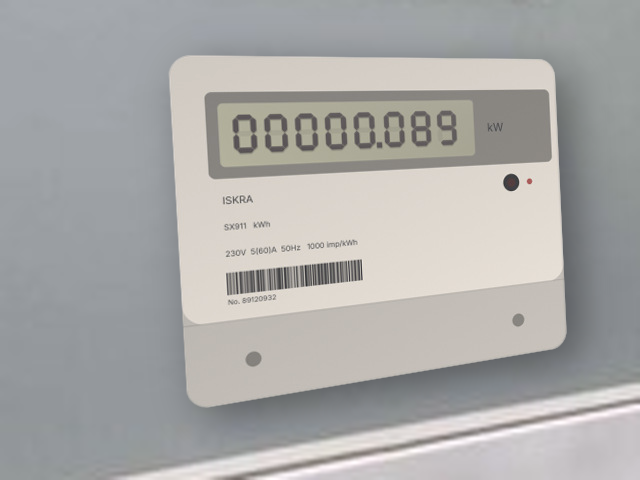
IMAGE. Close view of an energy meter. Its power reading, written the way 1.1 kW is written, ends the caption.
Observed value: 0.089 kW
